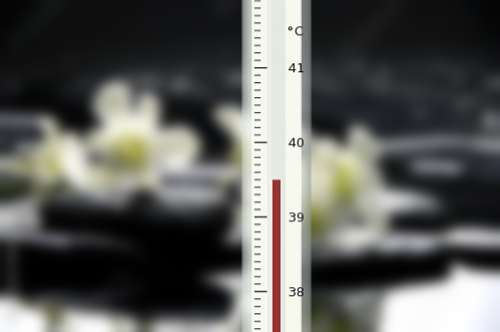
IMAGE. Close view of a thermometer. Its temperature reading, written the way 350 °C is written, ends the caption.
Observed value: 39.5 °C
